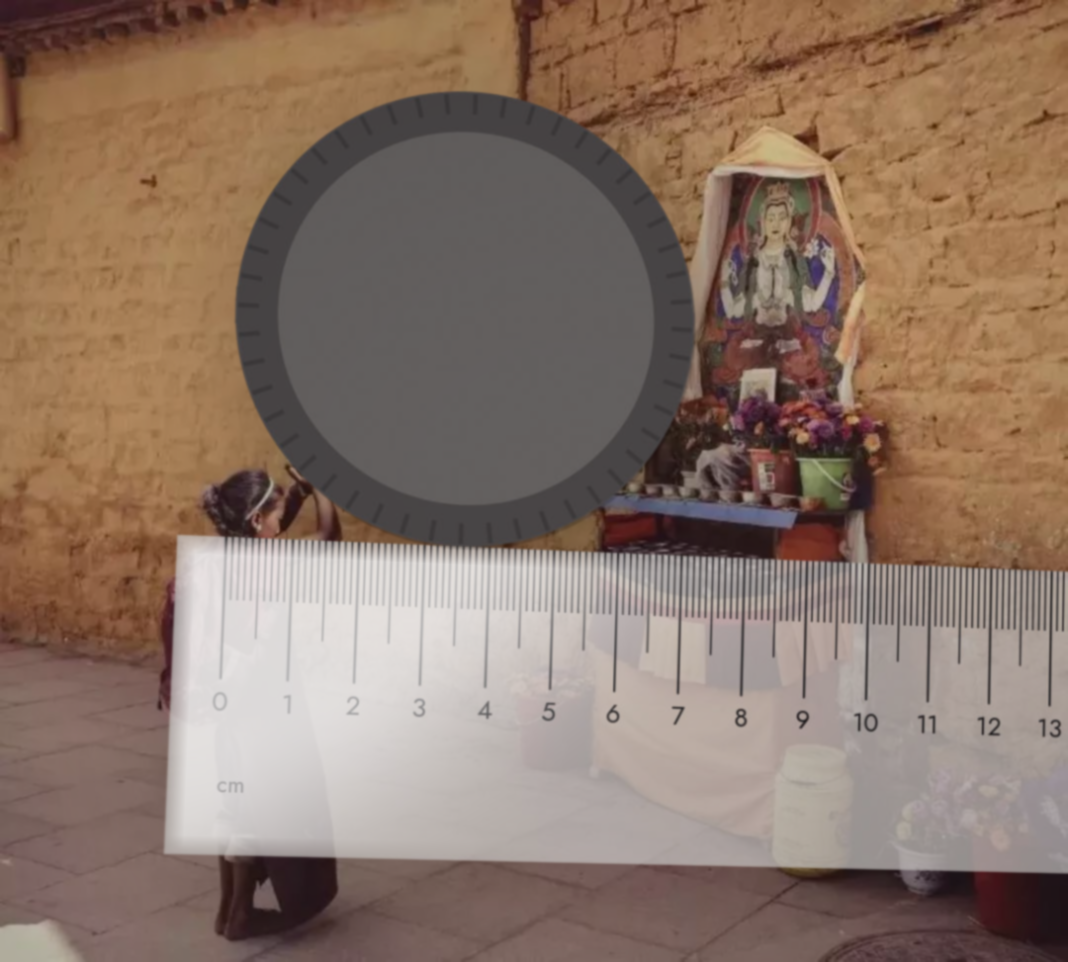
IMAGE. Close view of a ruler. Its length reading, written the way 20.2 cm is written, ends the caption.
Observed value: 7.1 cm
